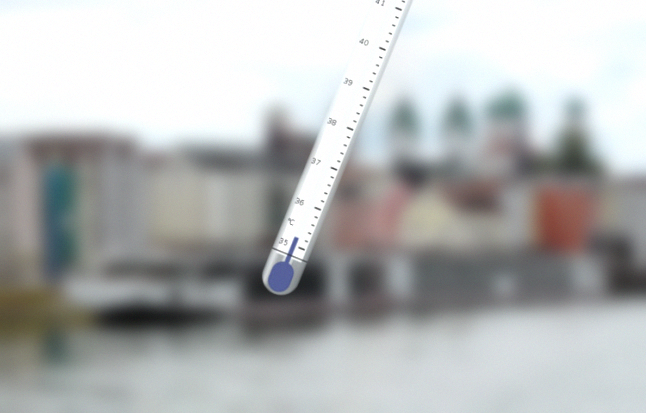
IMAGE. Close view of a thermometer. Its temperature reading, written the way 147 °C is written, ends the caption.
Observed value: 35.2 °C
